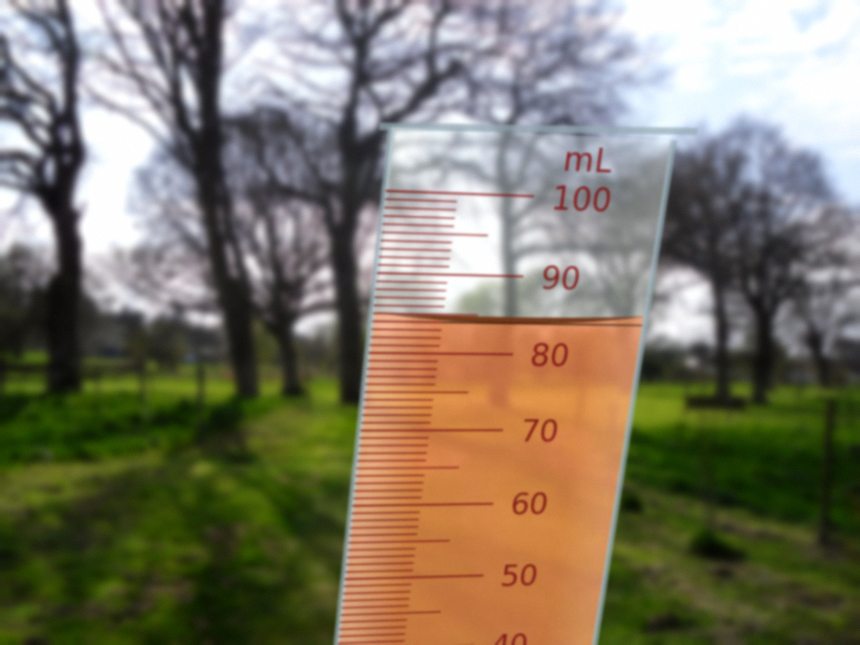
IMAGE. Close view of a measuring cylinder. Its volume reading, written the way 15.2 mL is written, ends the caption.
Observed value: 84 mL
